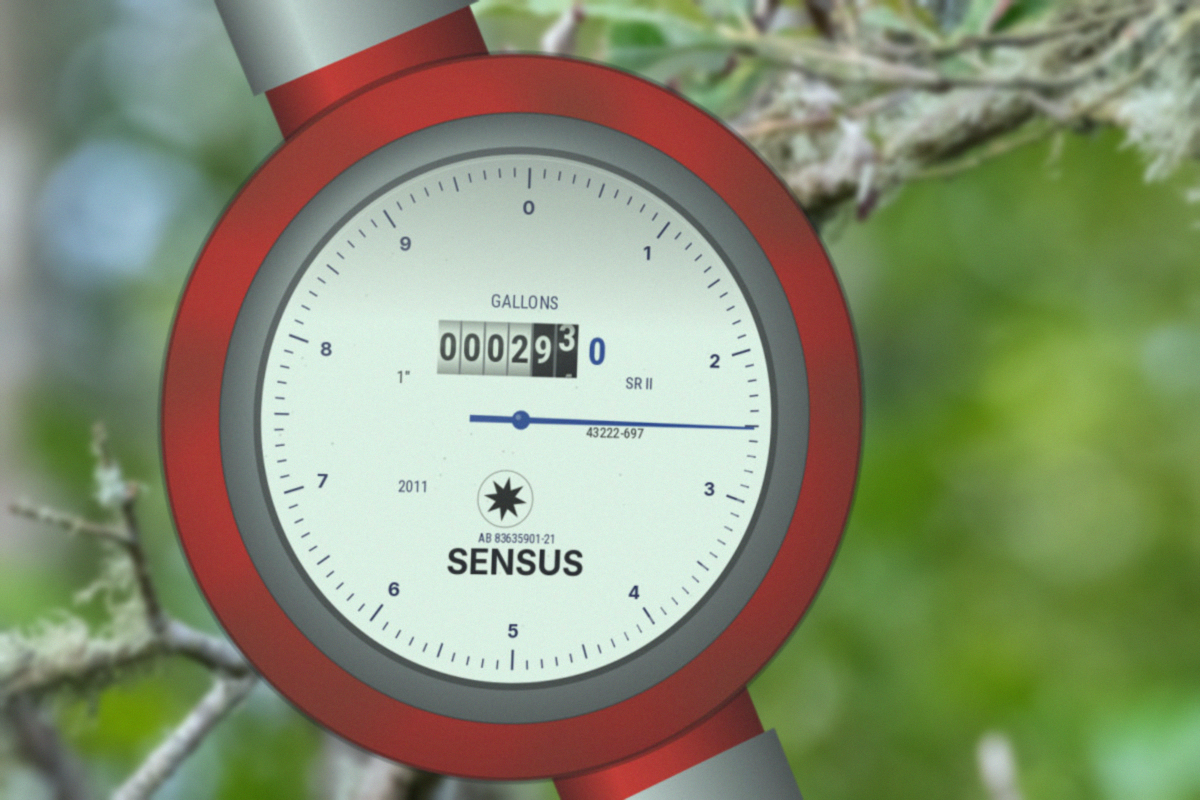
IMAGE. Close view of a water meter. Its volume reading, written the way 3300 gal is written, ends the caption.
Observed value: 2932.5 gal
